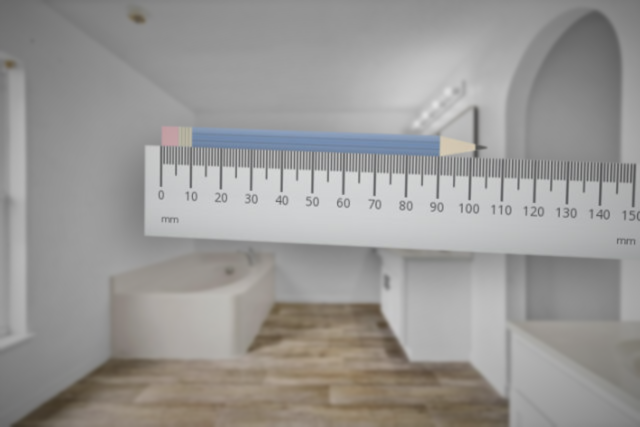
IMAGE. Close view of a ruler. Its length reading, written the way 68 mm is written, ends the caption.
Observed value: 105 mm
